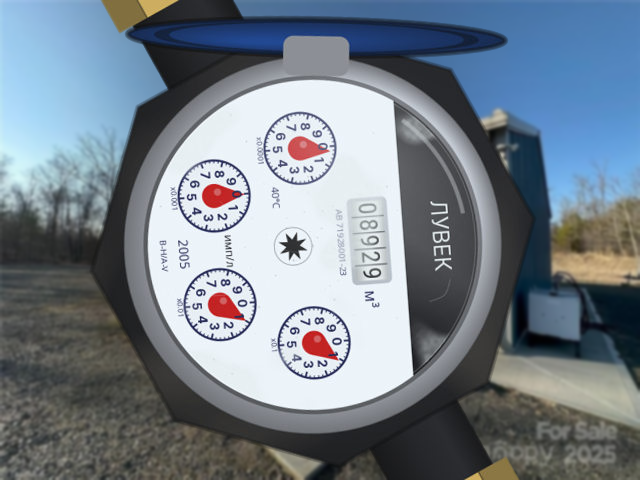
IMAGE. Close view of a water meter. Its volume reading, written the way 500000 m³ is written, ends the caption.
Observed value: 8929.1100 m³
